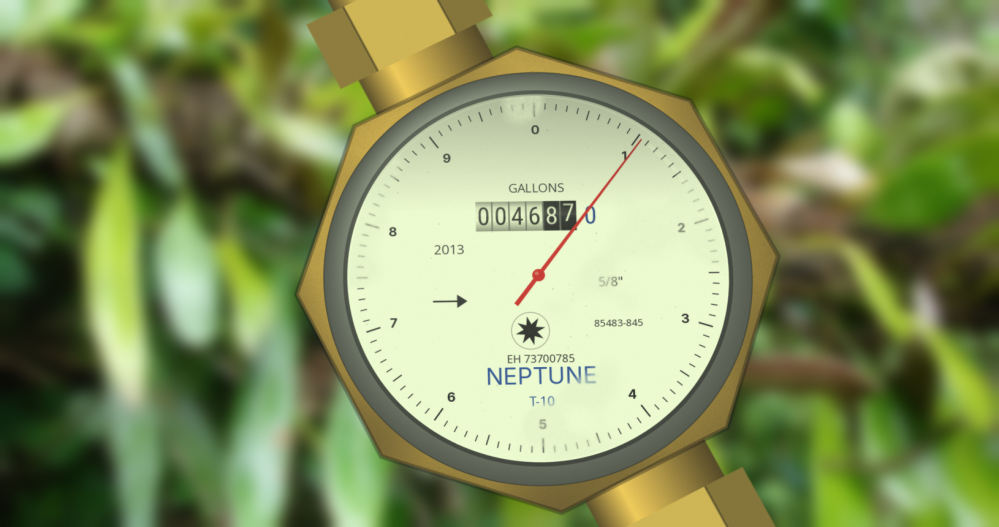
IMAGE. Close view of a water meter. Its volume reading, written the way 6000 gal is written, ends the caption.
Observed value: 46871.0 gal
